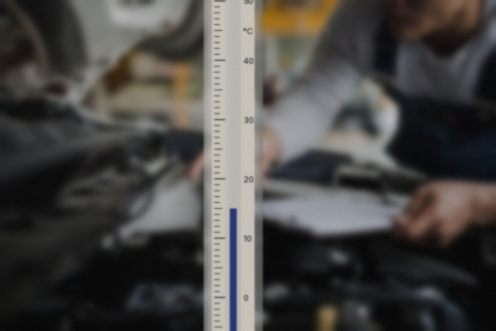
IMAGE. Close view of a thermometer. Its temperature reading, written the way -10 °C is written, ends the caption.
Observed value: 15 °C
